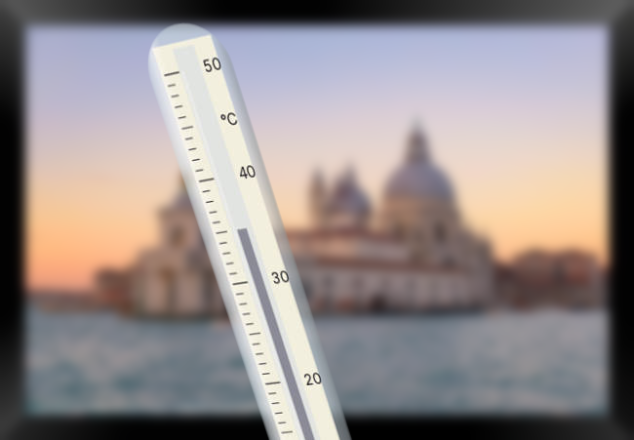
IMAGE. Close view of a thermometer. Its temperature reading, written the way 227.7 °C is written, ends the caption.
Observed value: 35 °C
